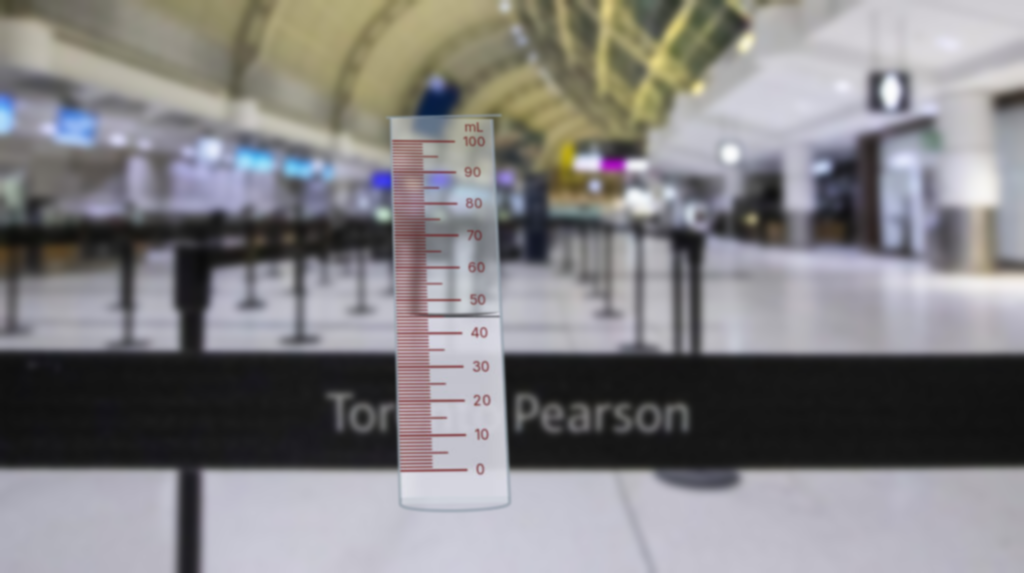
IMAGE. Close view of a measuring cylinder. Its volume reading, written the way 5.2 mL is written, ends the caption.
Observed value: 45 mL
